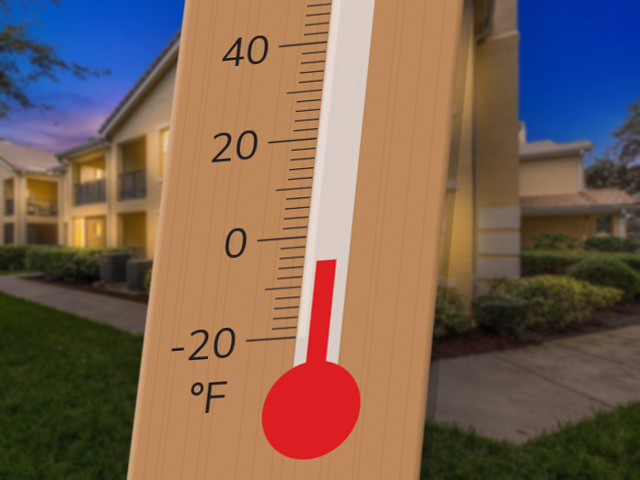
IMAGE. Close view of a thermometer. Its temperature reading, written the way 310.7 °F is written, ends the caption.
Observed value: -5 °F
